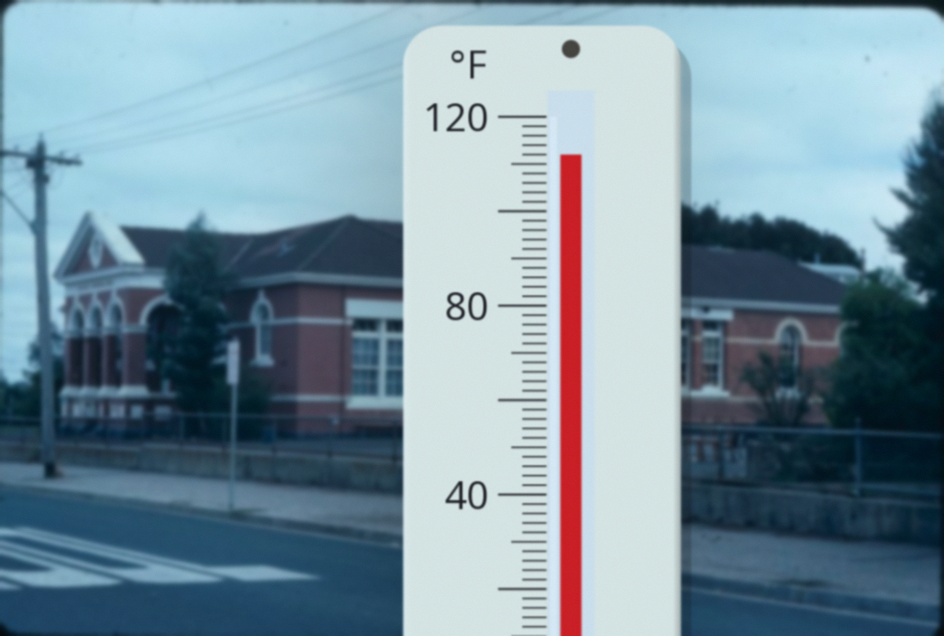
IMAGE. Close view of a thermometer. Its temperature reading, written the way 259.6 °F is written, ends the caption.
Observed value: 112 °F
